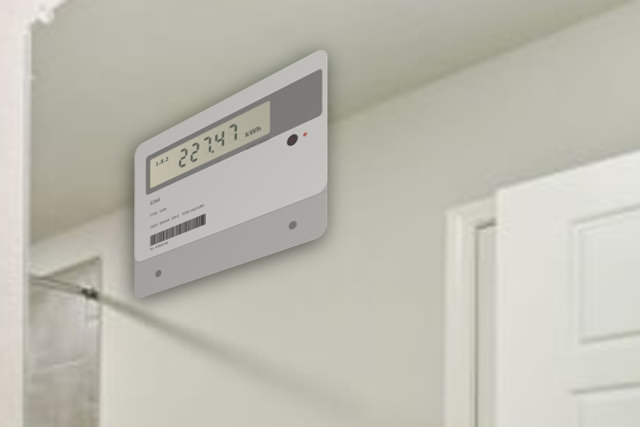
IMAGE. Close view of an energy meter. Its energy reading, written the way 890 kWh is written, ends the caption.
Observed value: 227.47 kWh
